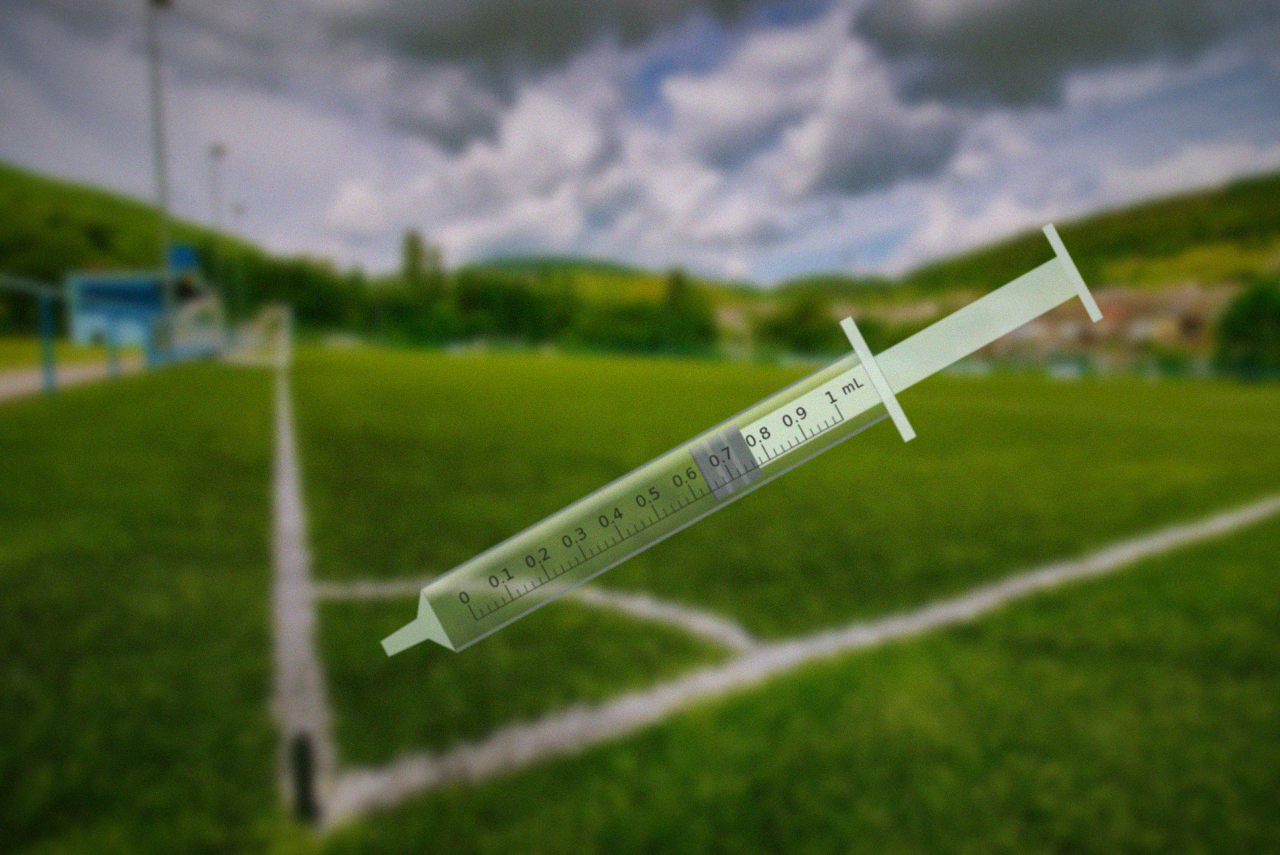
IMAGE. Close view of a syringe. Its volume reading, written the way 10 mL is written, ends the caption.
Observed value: 0.64 mL
